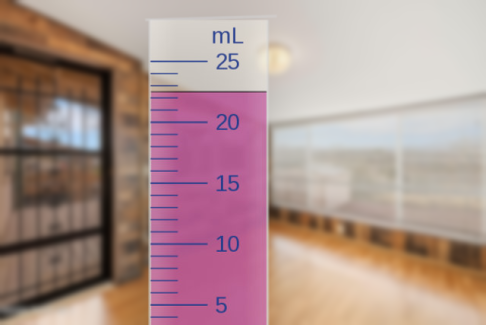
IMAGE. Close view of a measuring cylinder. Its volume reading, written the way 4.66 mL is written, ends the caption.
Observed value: 22.5 mL
